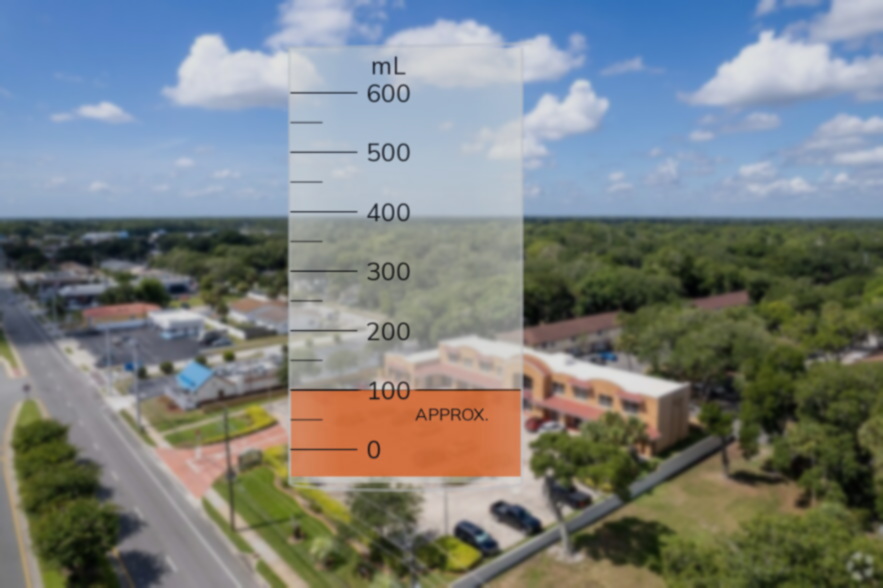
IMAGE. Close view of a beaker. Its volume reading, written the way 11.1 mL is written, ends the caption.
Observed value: 100 mL
